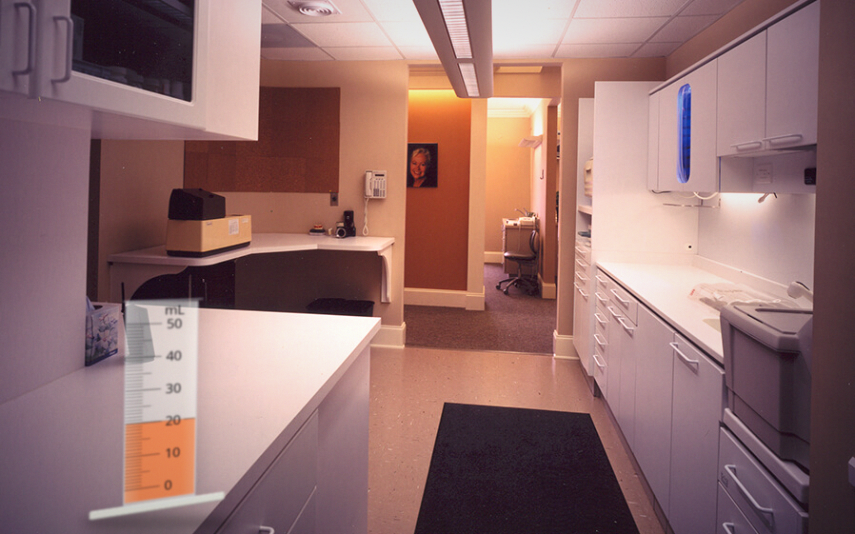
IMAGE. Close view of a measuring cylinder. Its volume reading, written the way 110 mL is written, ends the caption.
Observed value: 20 mL
